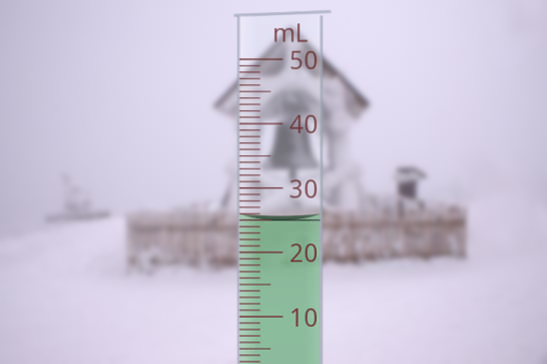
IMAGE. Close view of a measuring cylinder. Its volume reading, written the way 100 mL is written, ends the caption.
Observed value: 25 mL
